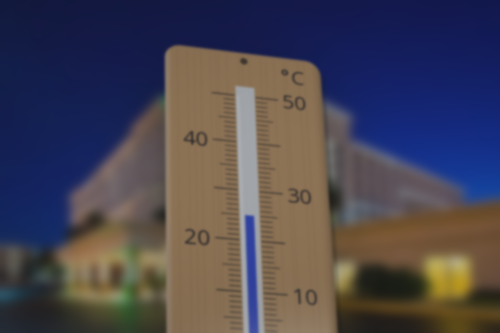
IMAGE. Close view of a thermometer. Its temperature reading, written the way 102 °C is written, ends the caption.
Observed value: 25 °C
